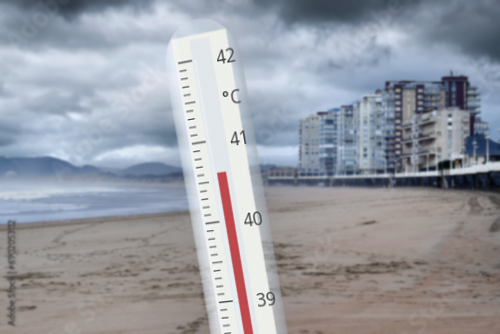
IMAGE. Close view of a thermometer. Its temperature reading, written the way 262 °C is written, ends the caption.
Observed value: 40.6 °C
